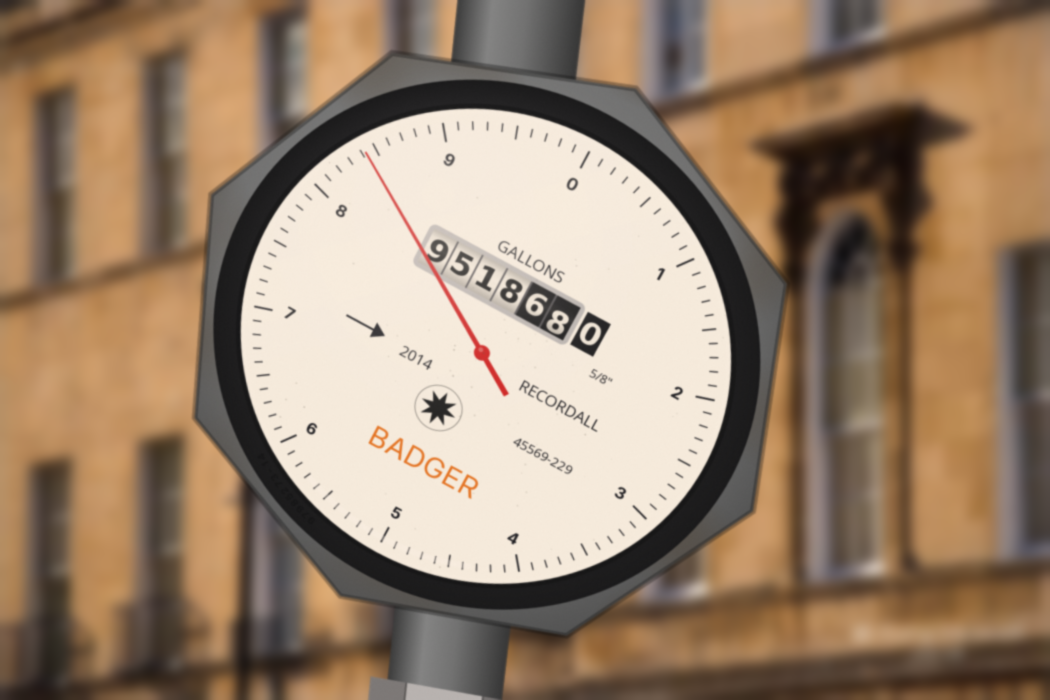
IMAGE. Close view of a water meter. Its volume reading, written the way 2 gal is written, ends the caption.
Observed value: 9518678.4 gal
